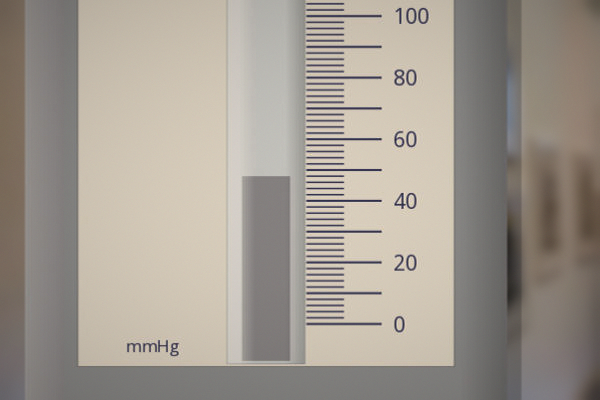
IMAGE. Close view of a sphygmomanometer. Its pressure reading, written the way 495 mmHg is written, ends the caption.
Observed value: 48 mmHg
